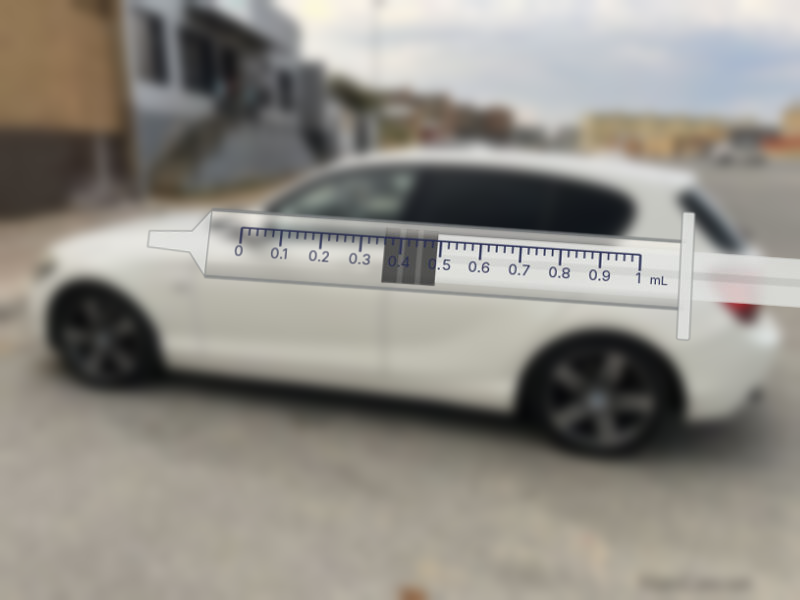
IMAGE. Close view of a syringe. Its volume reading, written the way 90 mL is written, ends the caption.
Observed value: 0.36 mL
